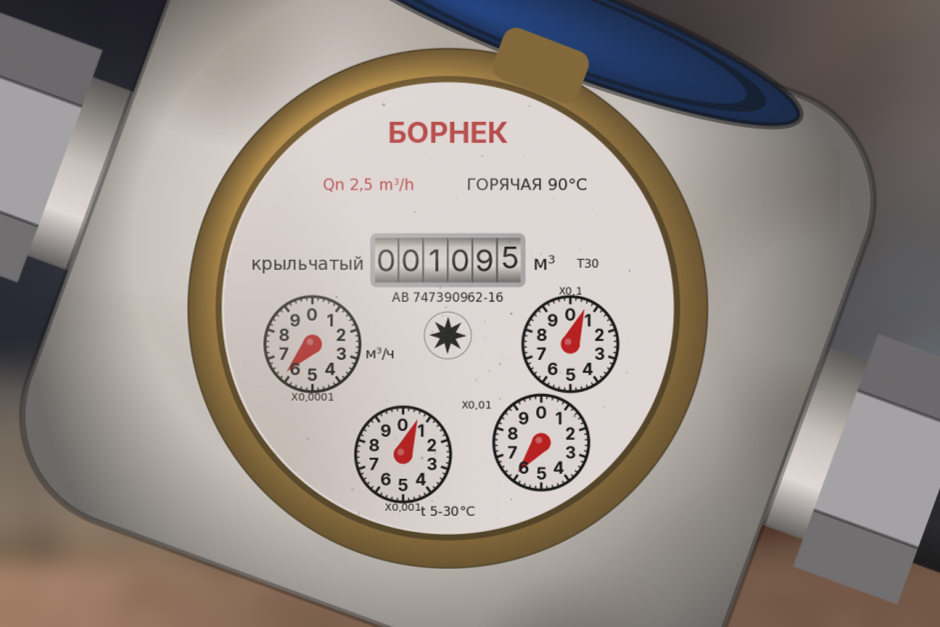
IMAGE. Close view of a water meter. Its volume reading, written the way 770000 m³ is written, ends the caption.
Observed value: 1095.0606 m³
